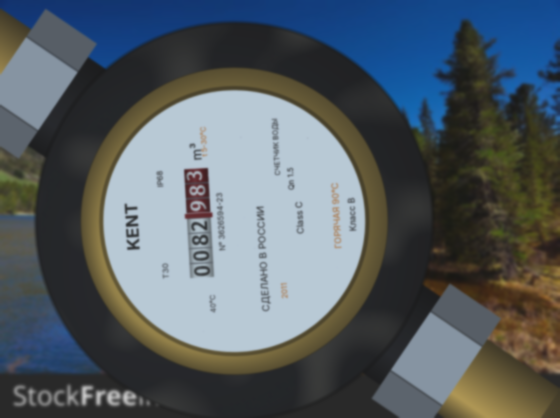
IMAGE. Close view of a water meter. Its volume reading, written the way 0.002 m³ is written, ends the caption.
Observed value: 82.983 m³
